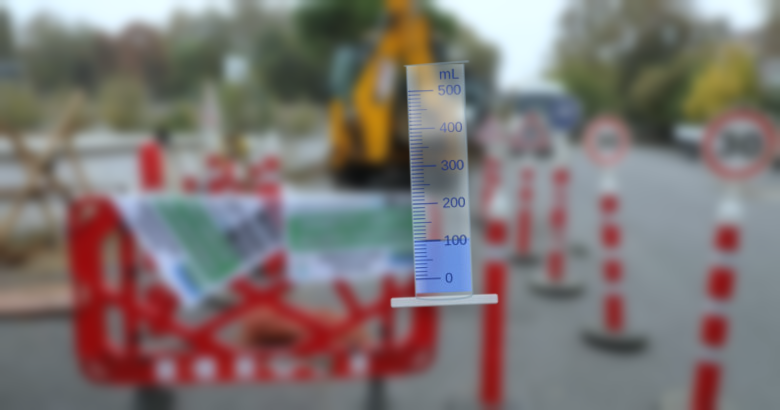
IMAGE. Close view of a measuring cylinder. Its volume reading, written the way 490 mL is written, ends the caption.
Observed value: 100 mL
